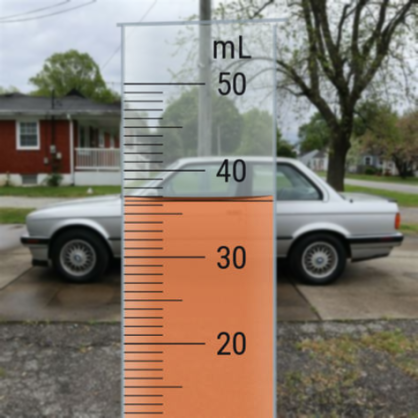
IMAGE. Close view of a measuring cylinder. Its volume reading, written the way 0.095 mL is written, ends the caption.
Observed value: 36.5 mL
